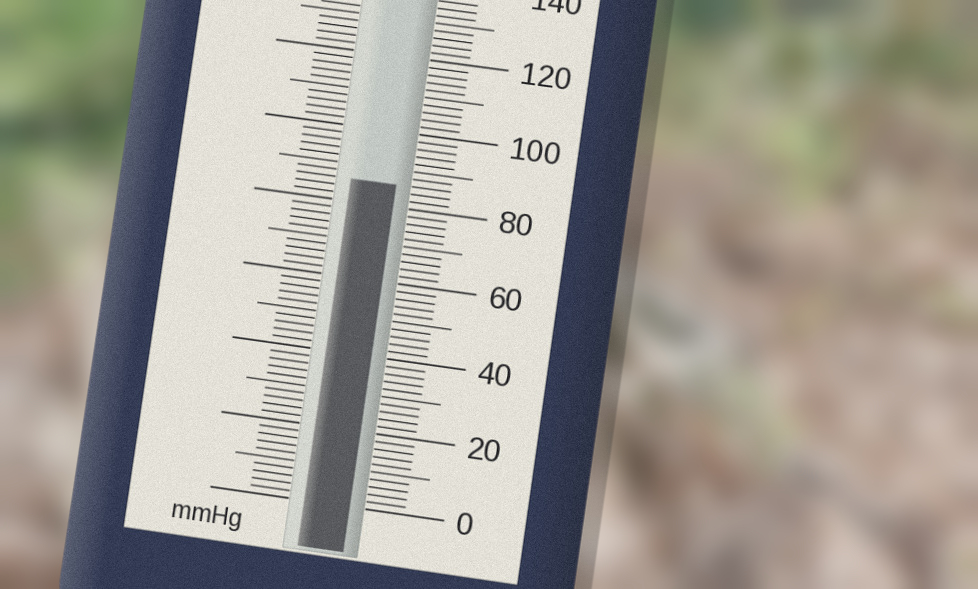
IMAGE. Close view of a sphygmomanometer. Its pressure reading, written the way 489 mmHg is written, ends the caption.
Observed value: 86 mmHg
